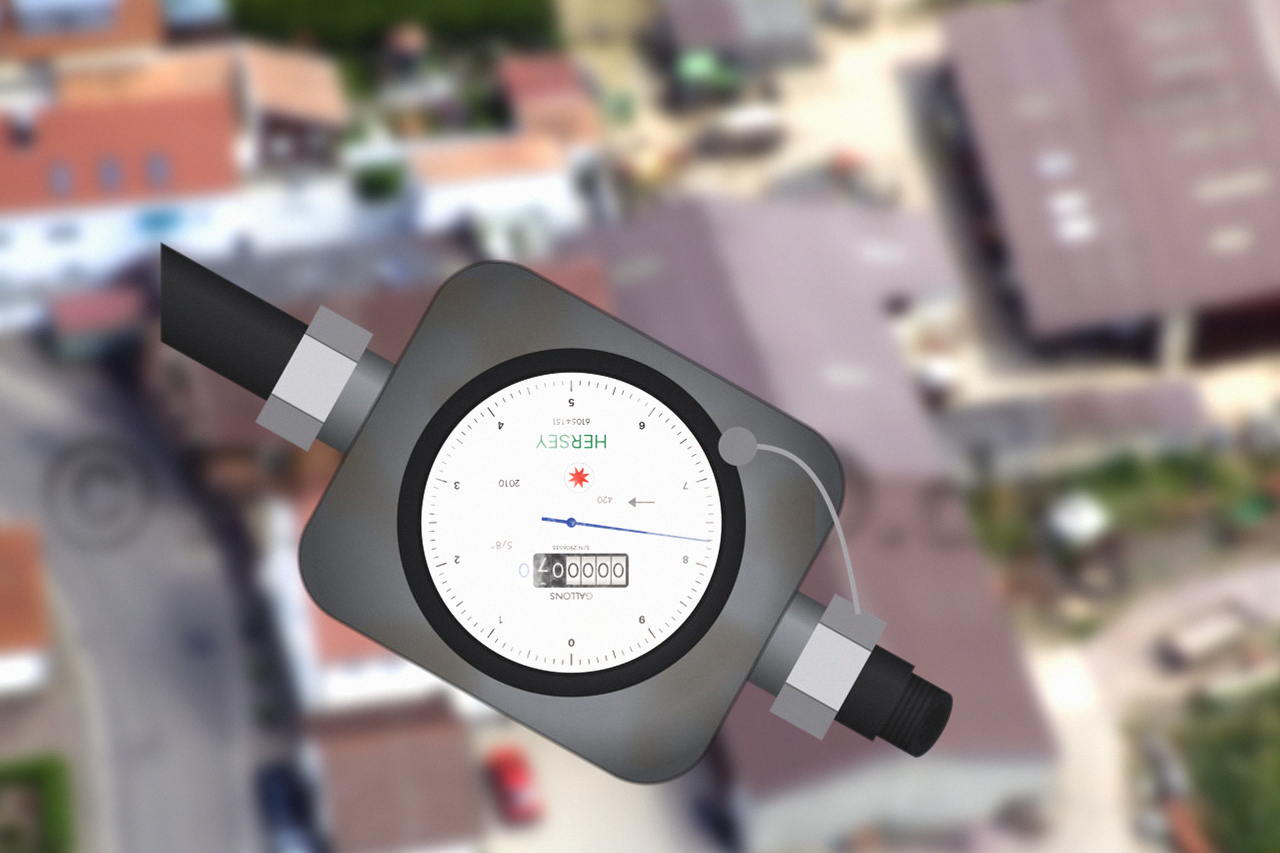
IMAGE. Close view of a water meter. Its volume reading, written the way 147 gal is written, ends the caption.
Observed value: 67.7 gal
